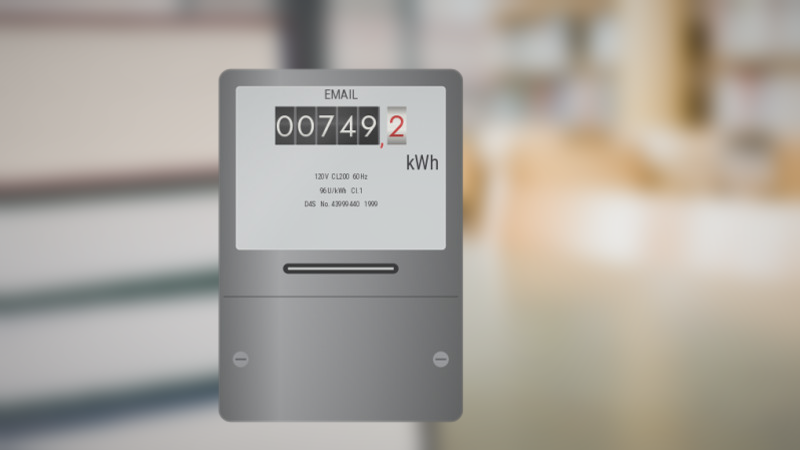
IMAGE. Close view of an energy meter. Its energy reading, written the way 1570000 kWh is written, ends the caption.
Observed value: 749.2 kWh
